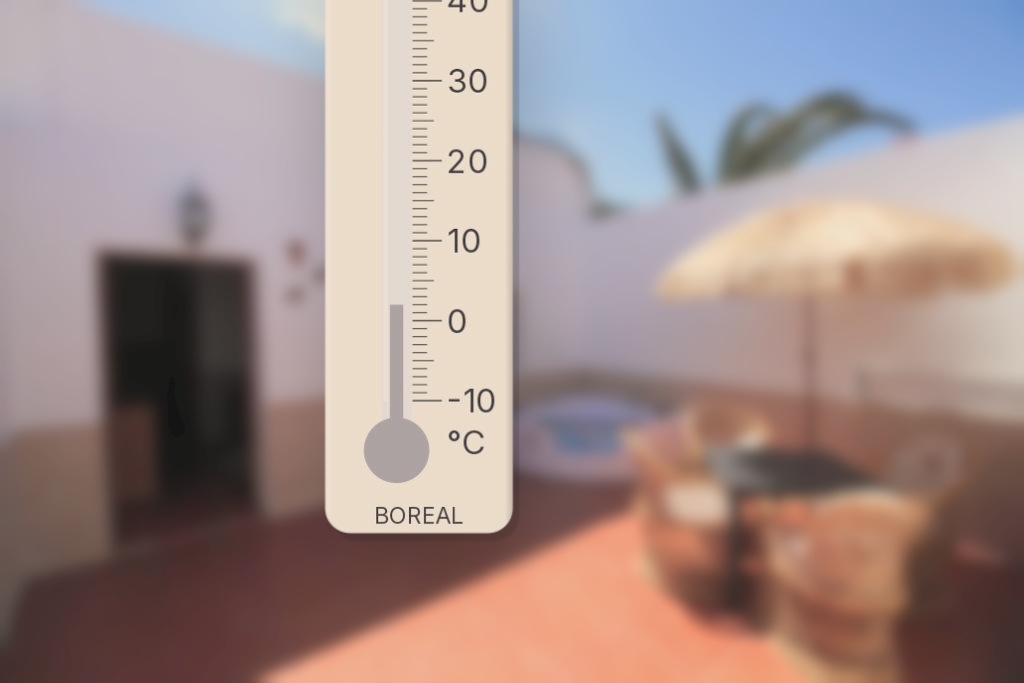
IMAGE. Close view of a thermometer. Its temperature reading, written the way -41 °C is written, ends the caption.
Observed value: 2 °C
